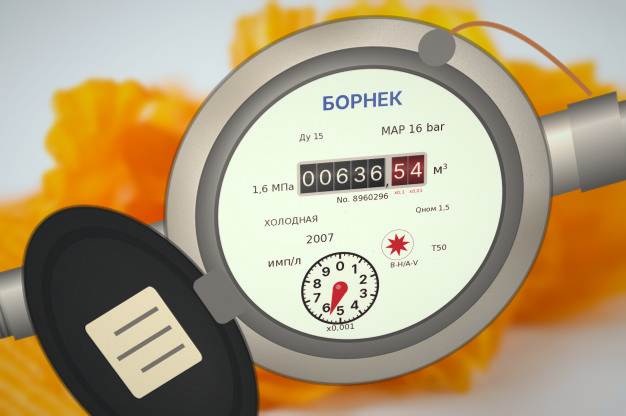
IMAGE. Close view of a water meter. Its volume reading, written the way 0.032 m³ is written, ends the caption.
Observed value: 636.545 m³
